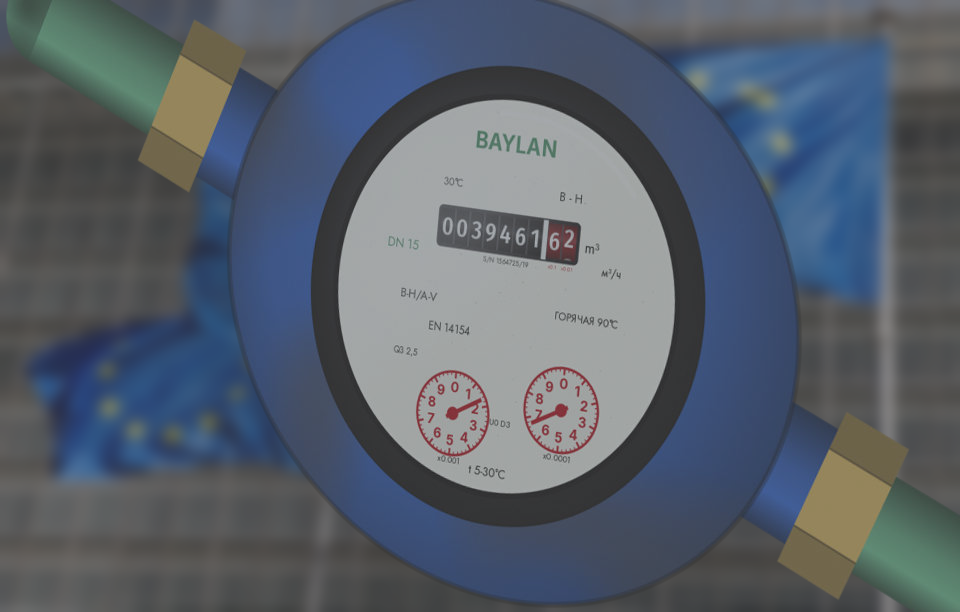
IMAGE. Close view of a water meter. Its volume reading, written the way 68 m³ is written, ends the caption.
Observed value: 39461.6216 m³
